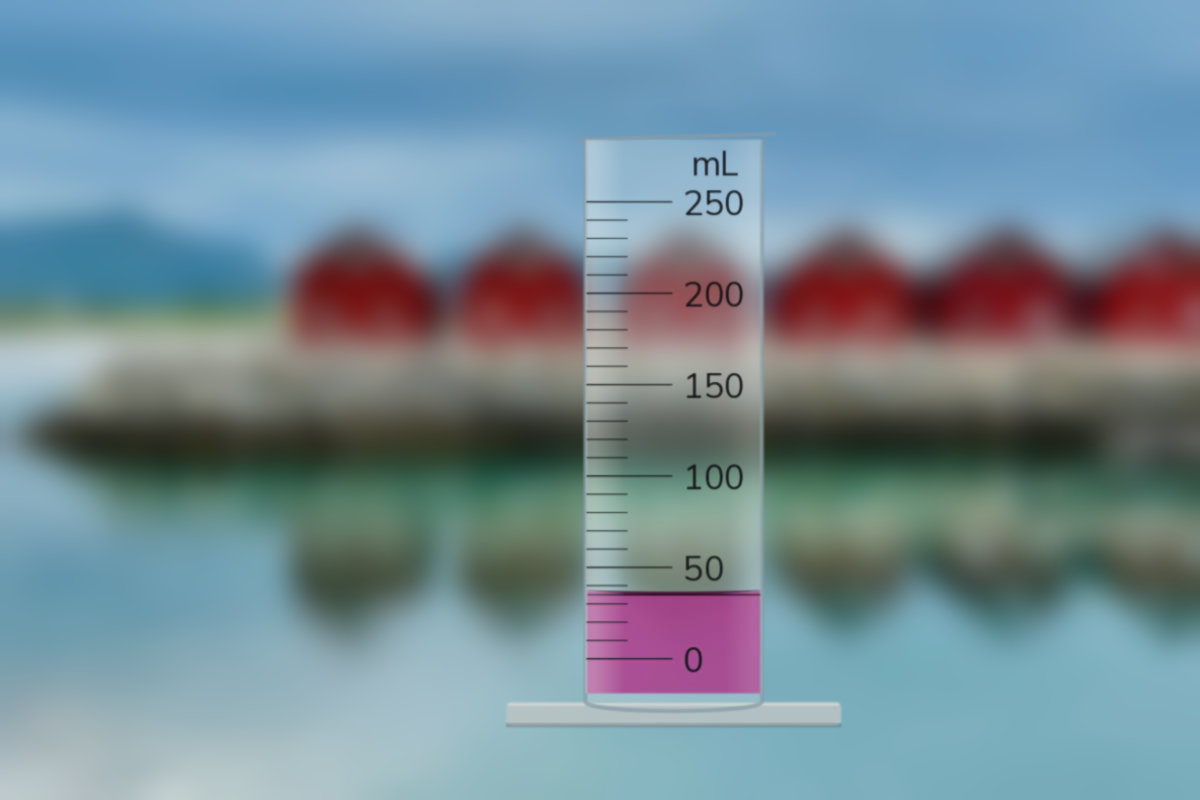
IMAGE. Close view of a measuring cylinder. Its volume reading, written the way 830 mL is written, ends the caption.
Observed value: 35 mL
